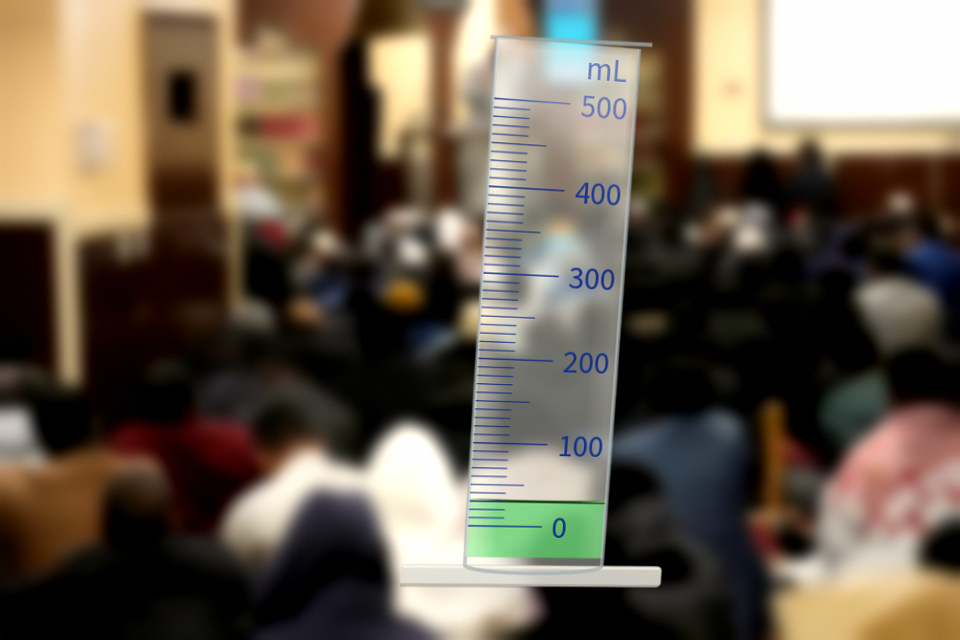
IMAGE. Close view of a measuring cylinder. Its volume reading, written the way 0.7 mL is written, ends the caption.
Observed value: 30 mL
